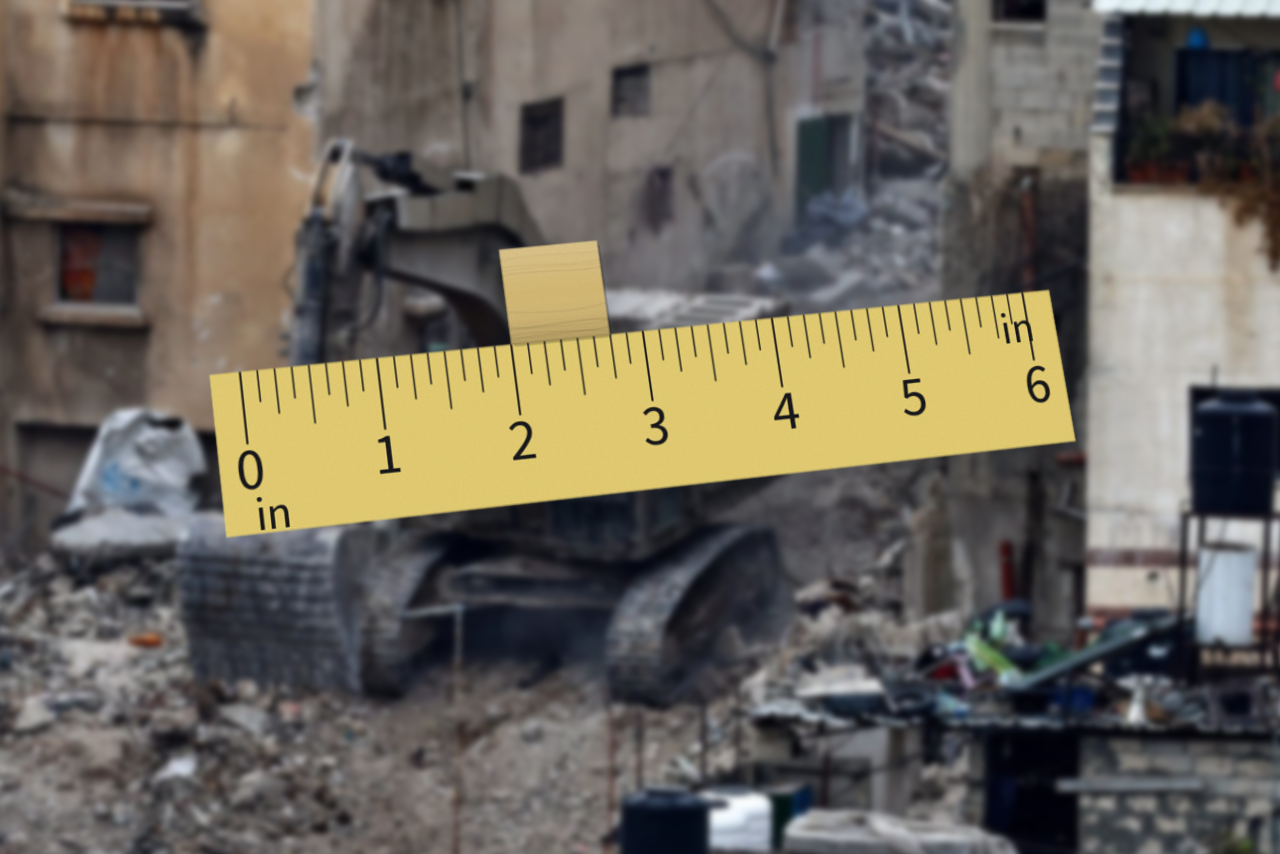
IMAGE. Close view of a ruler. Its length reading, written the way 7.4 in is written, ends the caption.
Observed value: 0.75 in
